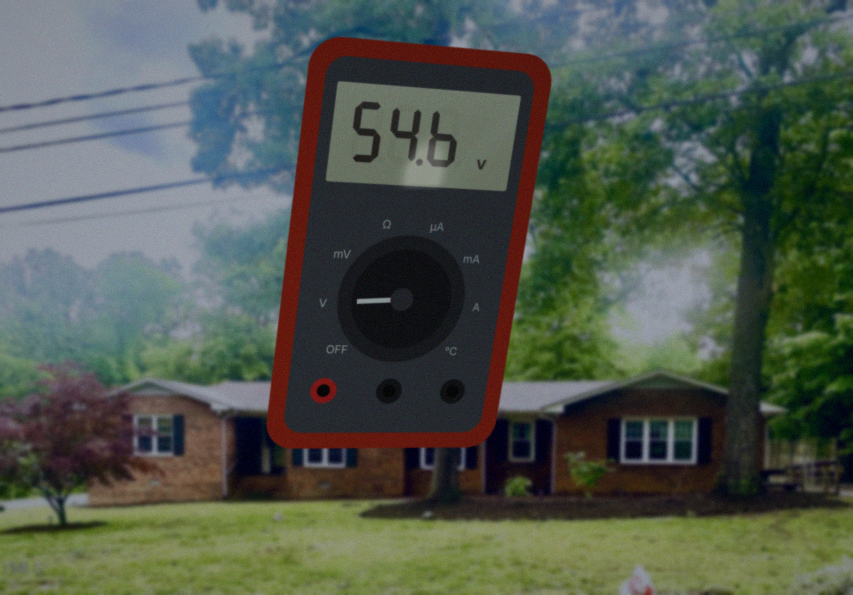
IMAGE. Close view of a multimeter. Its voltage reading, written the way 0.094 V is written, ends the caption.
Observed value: 54.6 V
